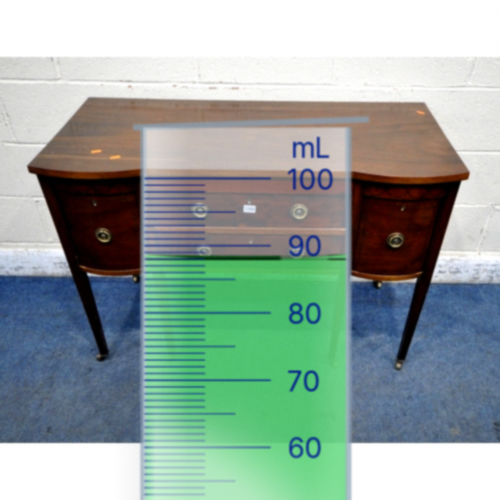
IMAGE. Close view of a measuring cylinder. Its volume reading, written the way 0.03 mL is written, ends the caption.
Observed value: 88 mL
